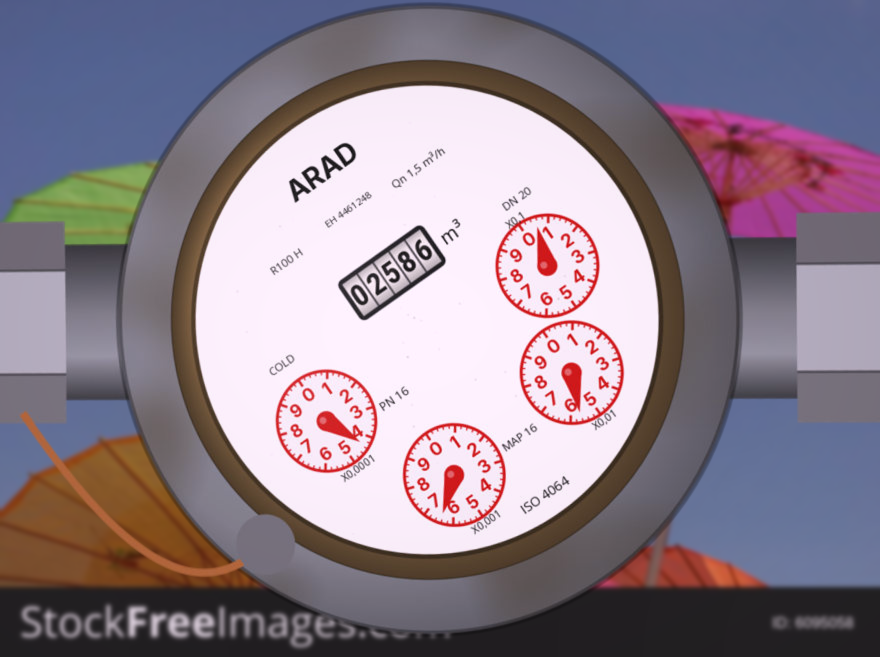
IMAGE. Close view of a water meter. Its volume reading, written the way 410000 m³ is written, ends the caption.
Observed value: 2586.0564 m³
